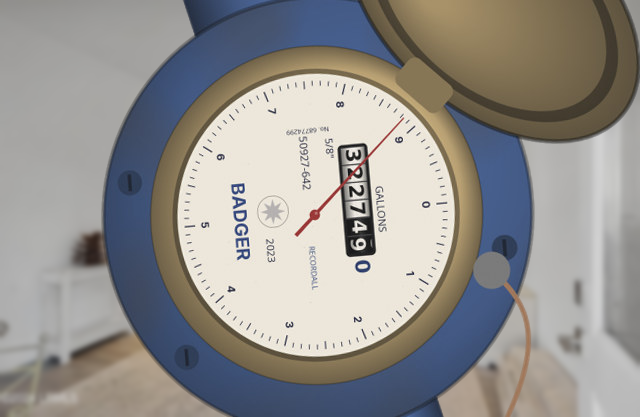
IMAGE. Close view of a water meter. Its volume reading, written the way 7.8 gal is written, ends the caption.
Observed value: 3227488.8 gal
